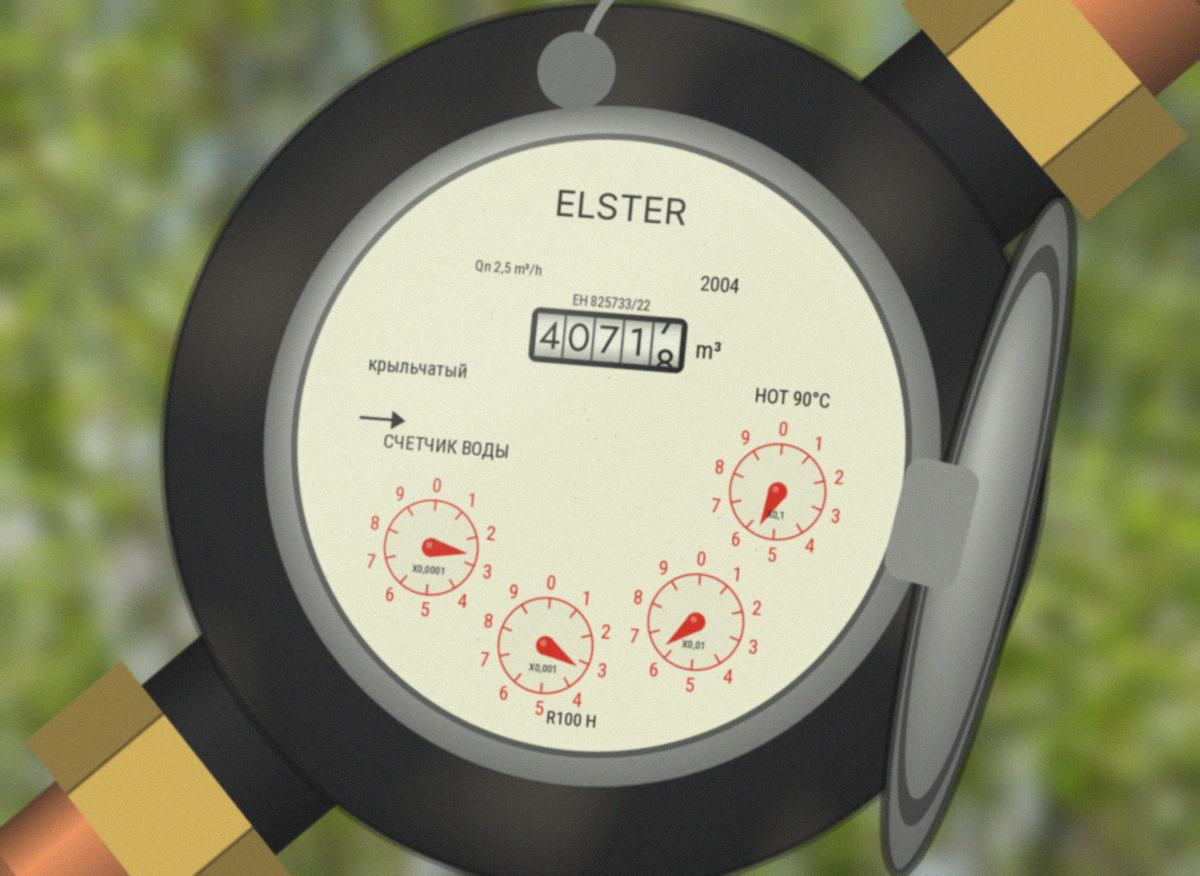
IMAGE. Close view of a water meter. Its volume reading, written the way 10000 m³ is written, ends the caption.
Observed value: 40717.5632 m³
